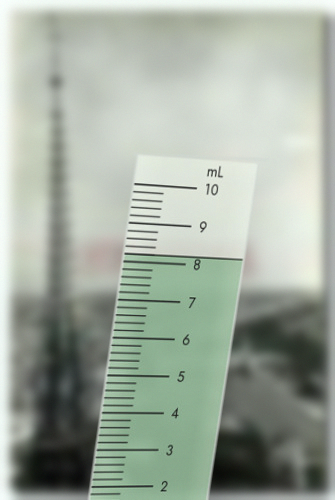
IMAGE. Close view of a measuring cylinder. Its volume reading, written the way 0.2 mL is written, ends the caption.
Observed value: 8.2 mL
